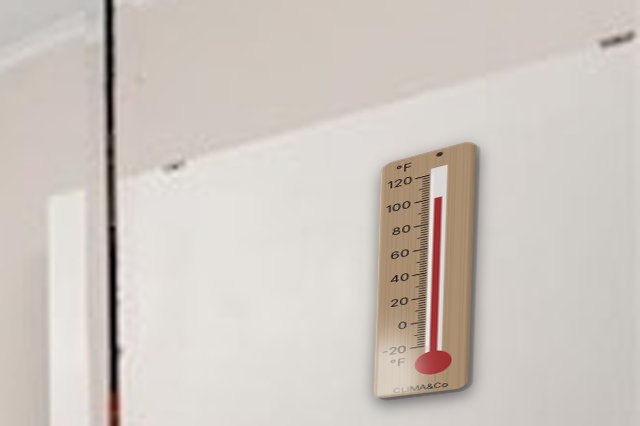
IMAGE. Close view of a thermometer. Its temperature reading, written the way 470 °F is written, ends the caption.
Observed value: 100 °F
